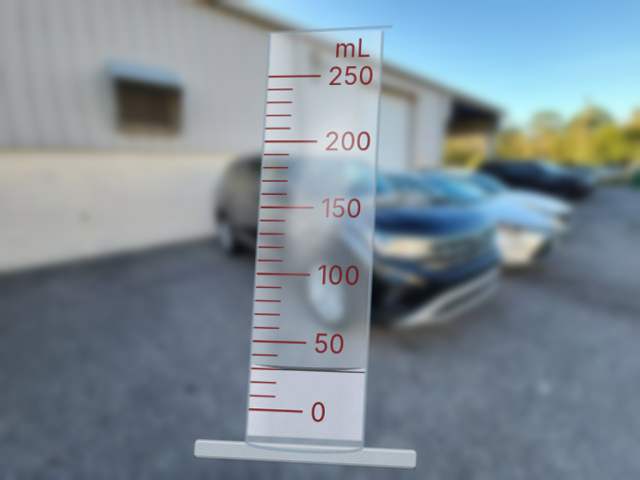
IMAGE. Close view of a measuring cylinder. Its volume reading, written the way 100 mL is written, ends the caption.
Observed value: 30 mL
